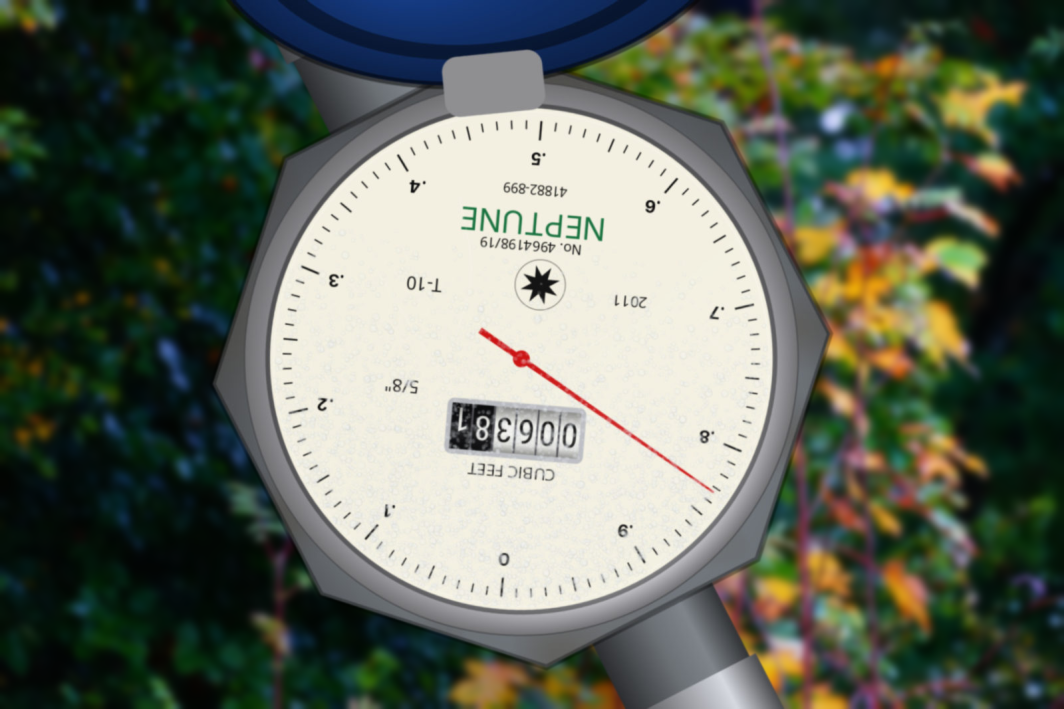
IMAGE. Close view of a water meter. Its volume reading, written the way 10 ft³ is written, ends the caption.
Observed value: 6380.83 ft³
